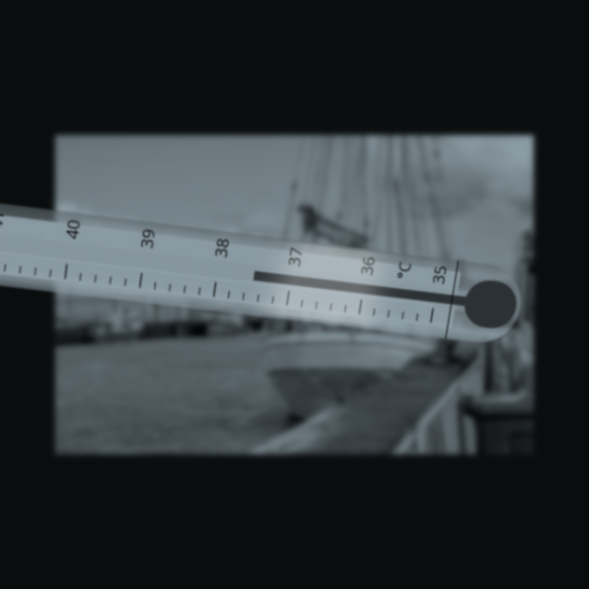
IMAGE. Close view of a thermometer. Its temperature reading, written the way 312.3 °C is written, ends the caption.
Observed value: 37.5 °C
